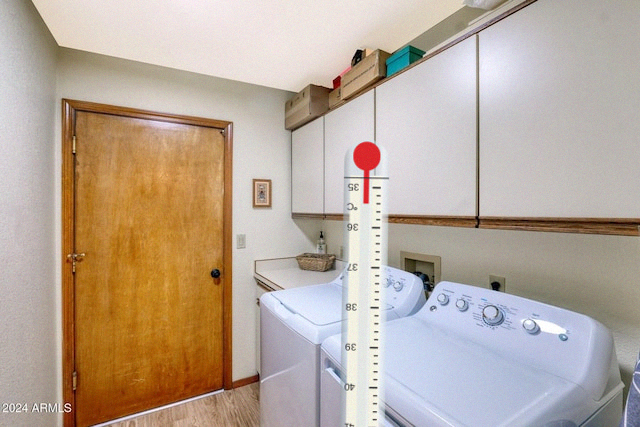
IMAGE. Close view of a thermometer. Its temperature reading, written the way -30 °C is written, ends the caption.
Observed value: 35.4 °C
